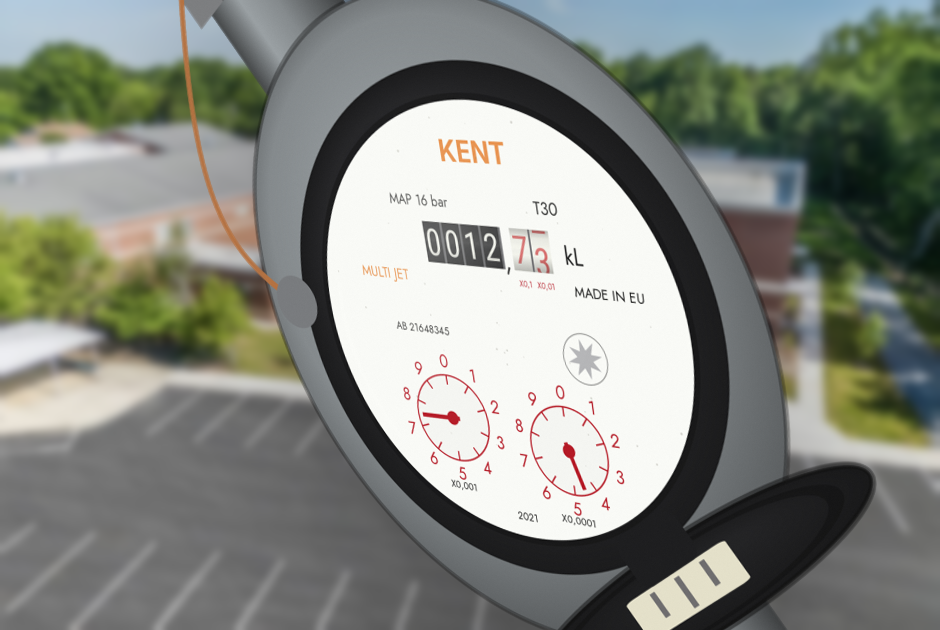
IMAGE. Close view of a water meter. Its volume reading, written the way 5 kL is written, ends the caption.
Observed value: 12.7274 kL
